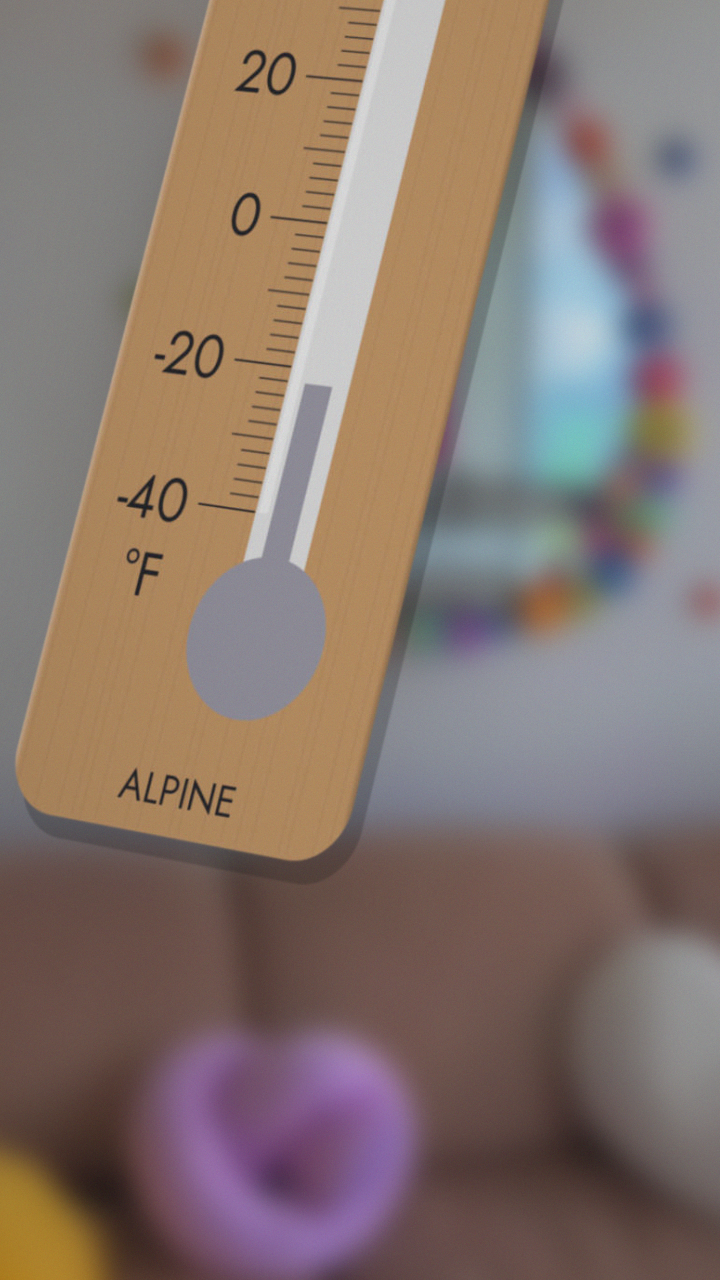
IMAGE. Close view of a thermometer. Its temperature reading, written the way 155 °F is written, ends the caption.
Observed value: -22 °F
